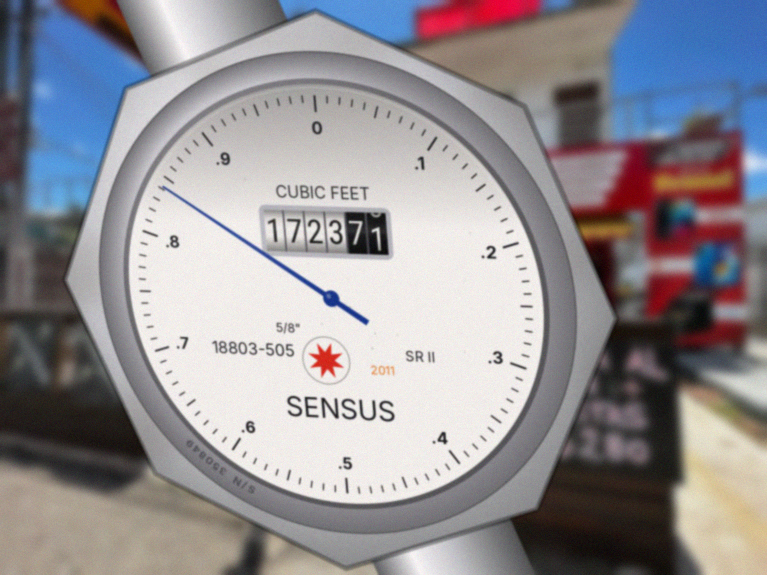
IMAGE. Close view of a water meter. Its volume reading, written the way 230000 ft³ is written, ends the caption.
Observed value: 172370.84 ft³
